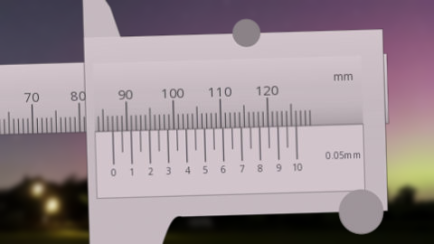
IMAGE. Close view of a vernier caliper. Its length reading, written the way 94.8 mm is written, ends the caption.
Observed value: 87.0 mm
